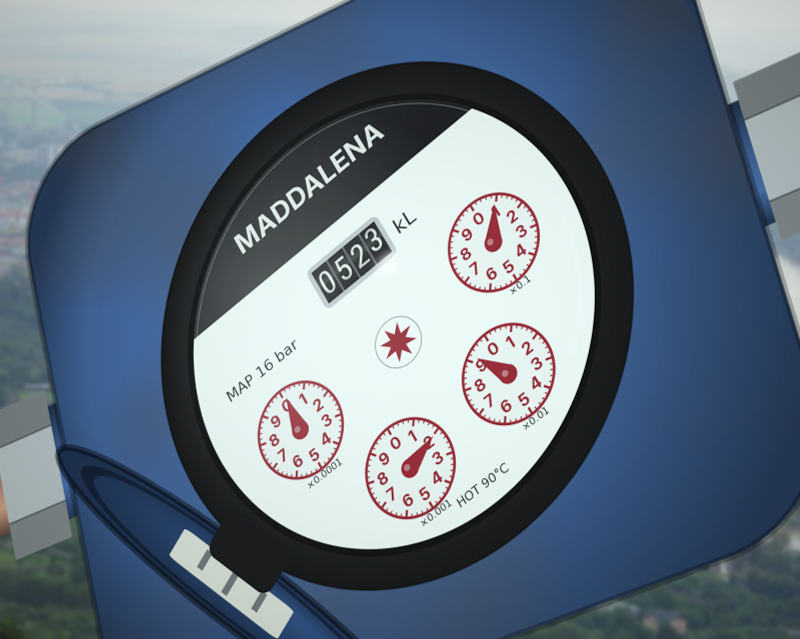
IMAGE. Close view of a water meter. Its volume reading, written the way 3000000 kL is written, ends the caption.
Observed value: 523.0920 kL
